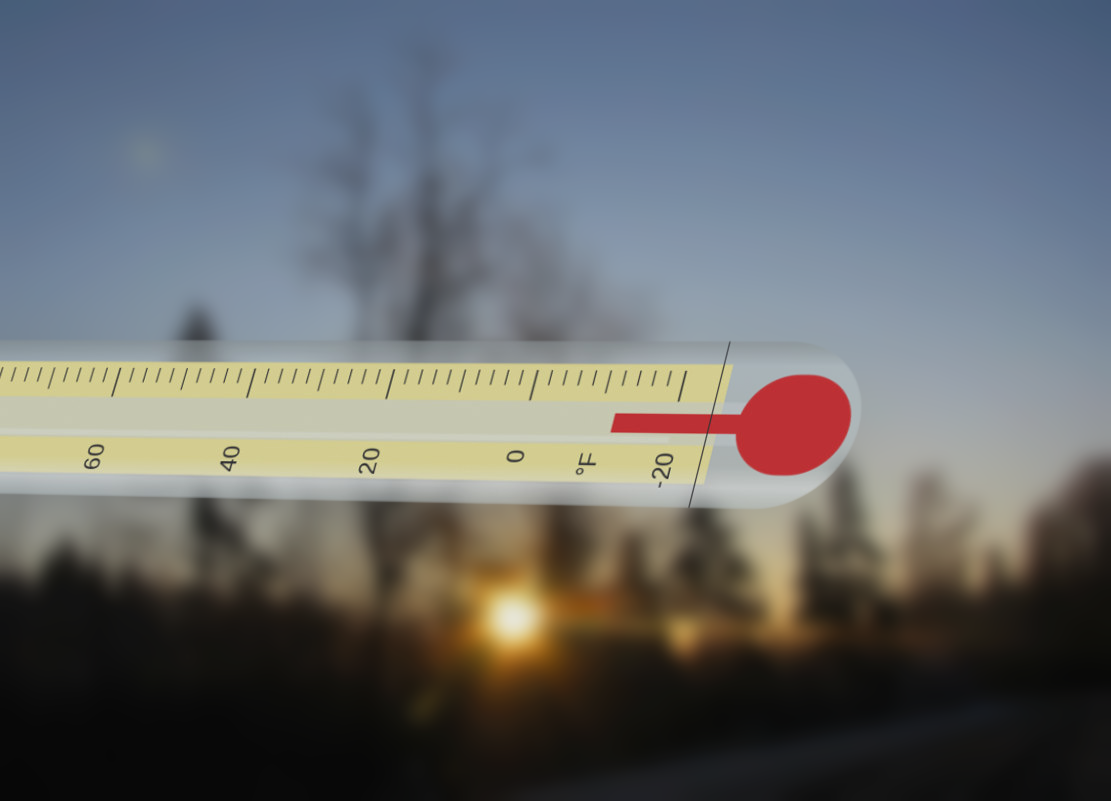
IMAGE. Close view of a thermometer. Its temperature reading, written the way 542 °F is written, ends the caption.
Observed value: -12 °F
